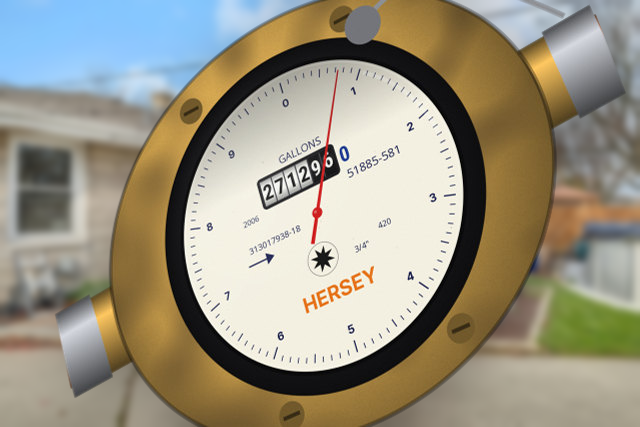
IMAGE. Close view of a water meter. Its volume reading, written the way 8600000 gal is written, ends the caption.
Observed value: 2712960.7 gal
